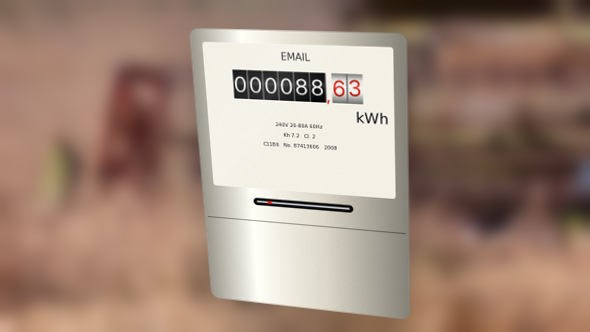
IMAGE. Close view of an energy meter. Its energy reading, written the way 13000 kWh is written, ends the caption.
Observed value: 88.63 kWh
